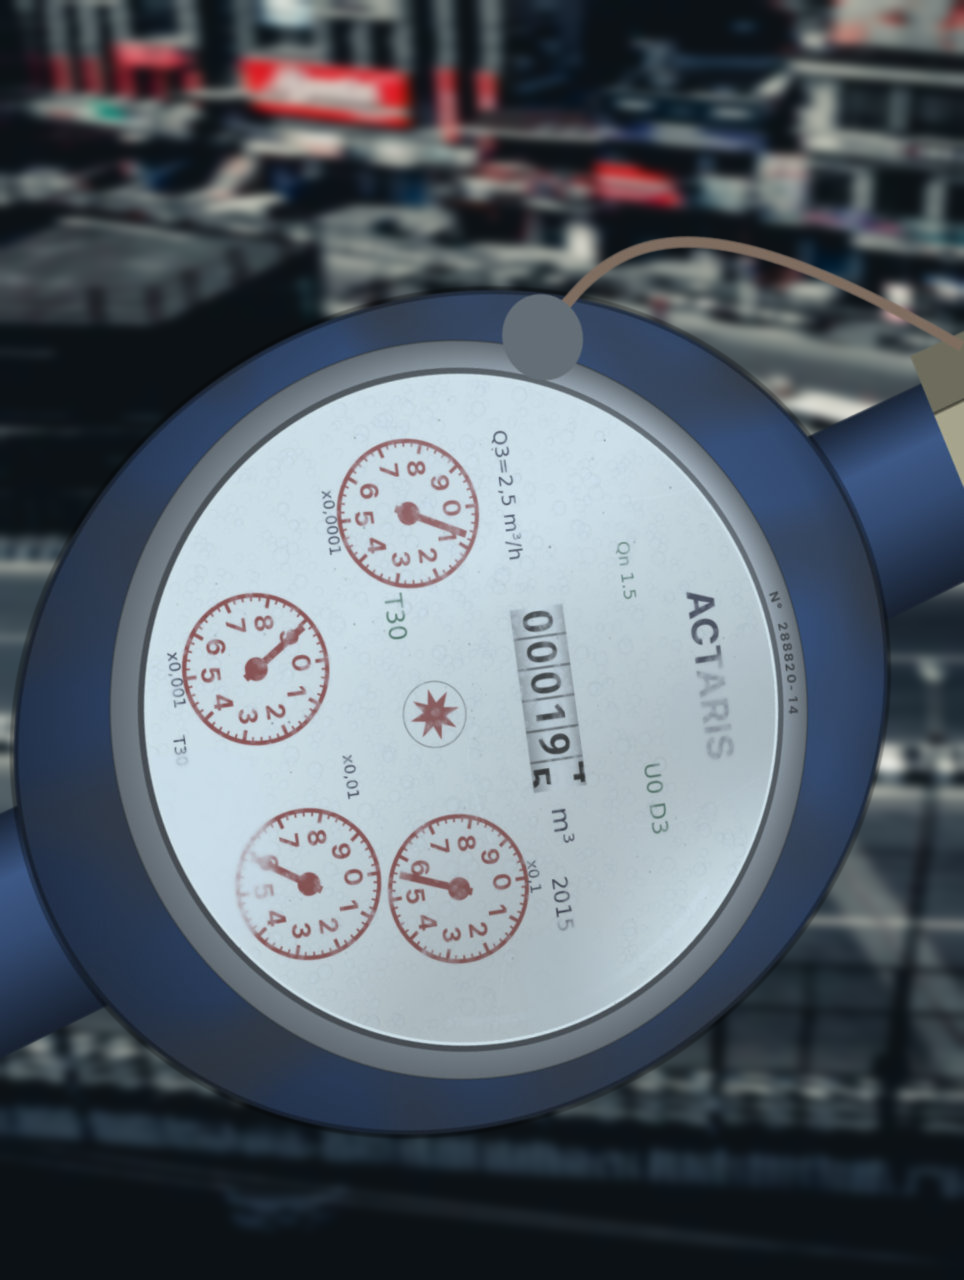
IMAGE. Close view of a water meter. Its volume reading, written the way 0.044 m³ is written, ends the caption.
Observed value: 194.5590 m³
